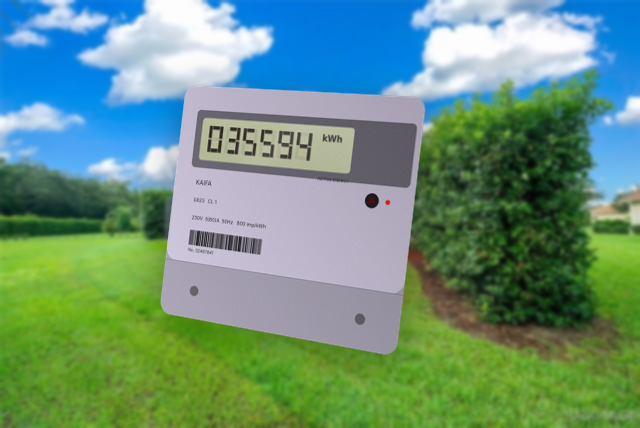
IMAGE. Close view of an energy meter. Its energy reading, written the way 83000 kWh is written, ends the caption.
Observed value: 35594 kWh
